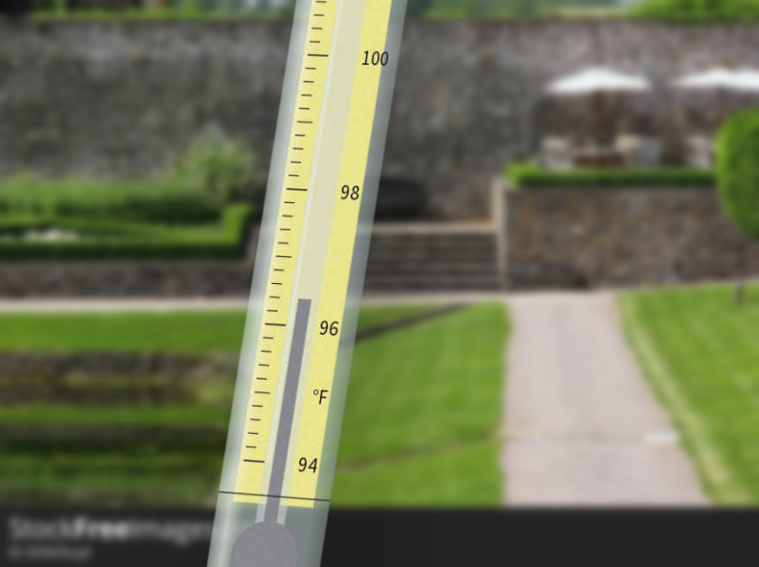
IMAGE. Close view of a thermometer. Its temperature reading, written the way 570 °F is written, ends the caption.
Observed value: 96.4 °F
